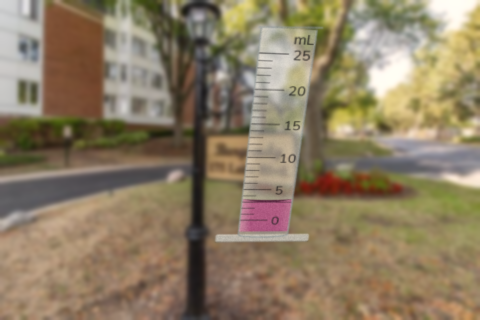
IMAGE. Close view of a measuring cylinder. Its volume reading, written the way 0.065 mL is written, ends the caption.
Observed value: 3 mL
